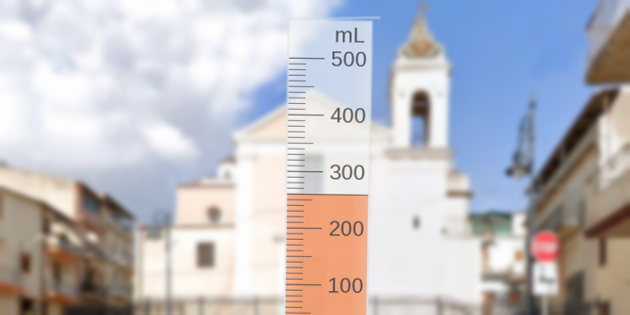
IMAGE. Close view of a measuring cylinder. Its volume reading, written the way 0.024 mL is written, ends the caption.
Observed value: 260 mL
